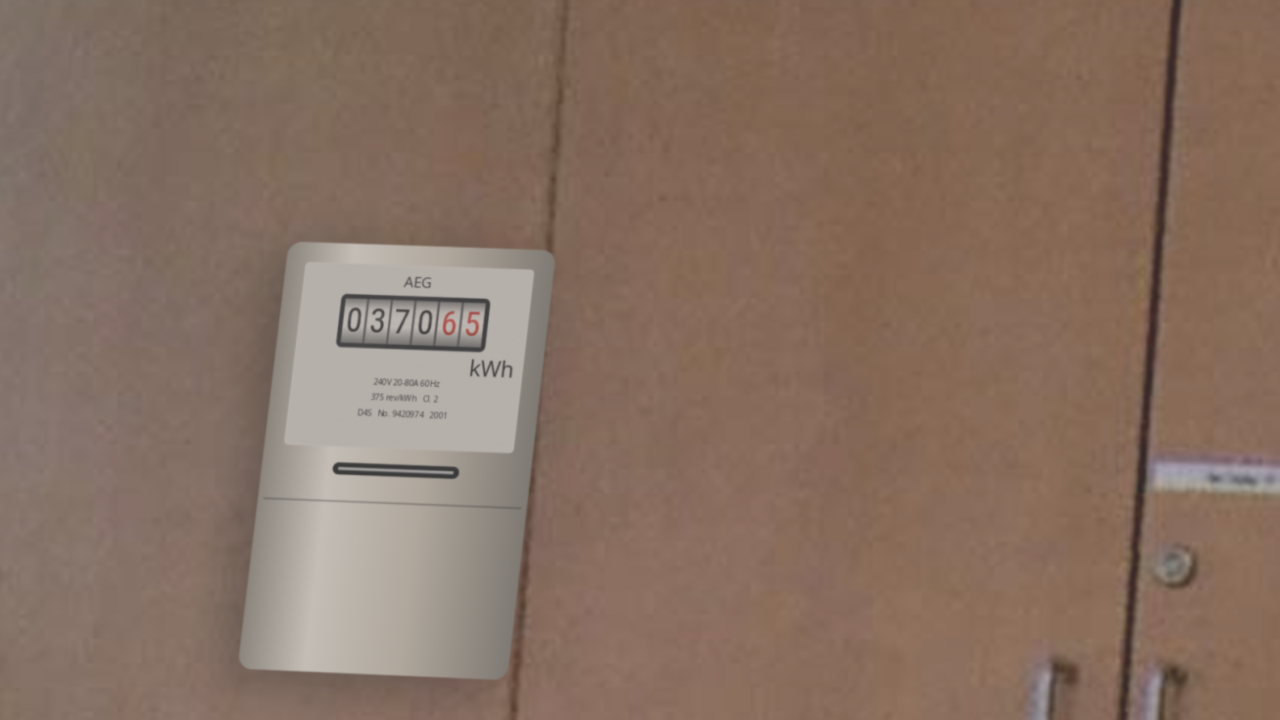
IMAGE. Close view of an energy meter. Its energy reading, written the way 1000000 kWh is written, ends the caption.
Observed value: 370.65 kWh
